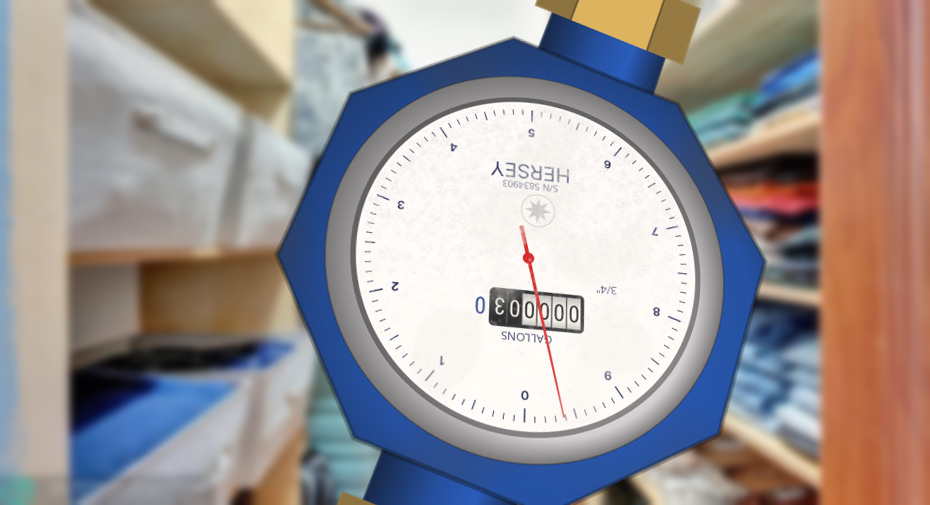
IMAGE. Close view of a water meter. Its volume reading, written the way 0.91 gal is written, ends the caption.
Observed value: 29.6 gal
